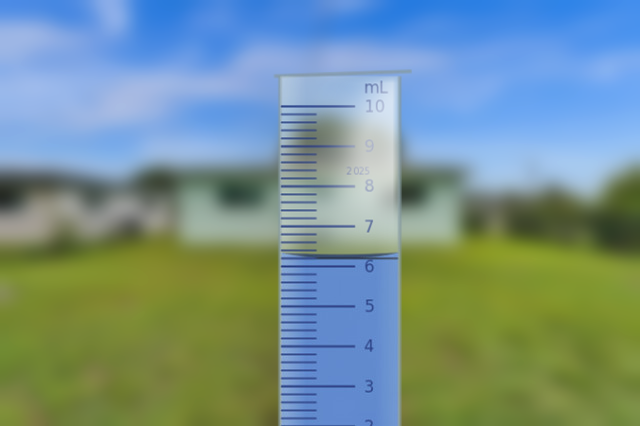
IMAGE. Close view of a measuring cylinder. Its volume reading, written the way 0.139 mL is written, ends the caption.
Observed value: 6.2 mL
